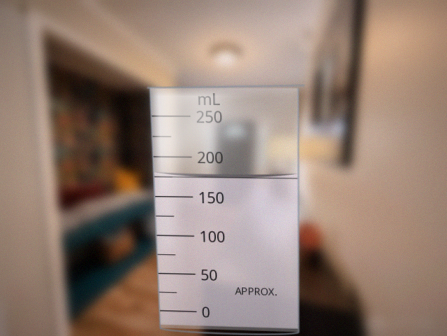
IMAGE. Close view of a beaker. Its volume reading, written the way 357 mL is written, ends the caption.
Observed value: 175 mL
